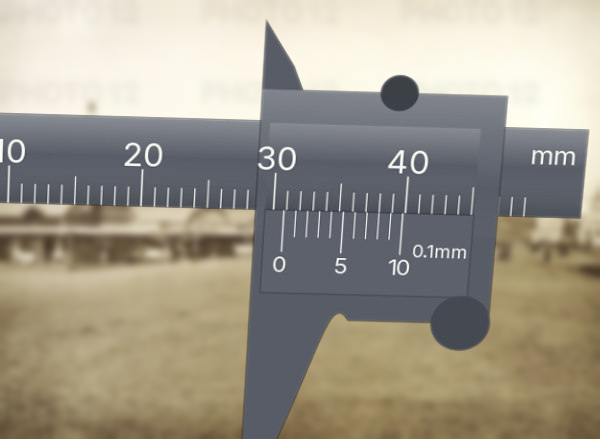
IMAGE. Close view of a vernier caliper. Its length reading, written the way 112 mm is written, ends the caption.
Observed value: 30.8 mm
